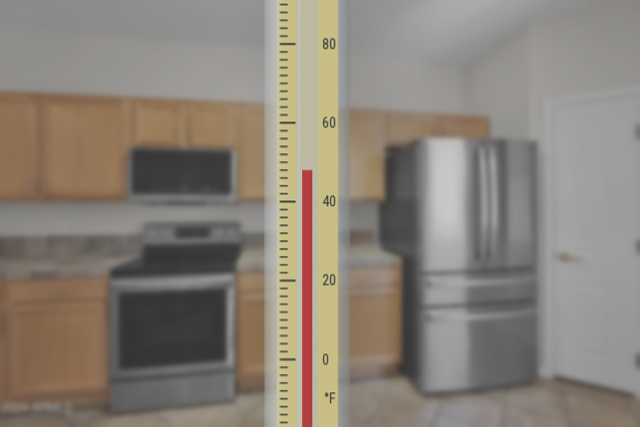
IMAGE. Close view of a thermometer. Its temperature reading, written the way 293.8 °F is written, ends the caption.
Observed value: 48 °F
